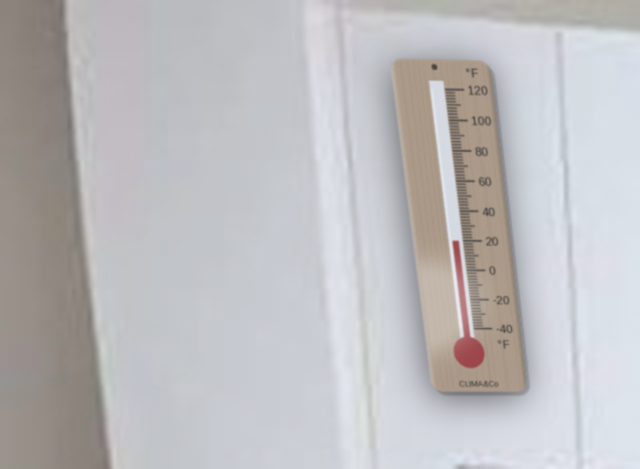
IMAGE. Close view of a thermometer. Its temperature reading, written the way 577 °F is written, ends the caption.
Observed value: 20 °F
